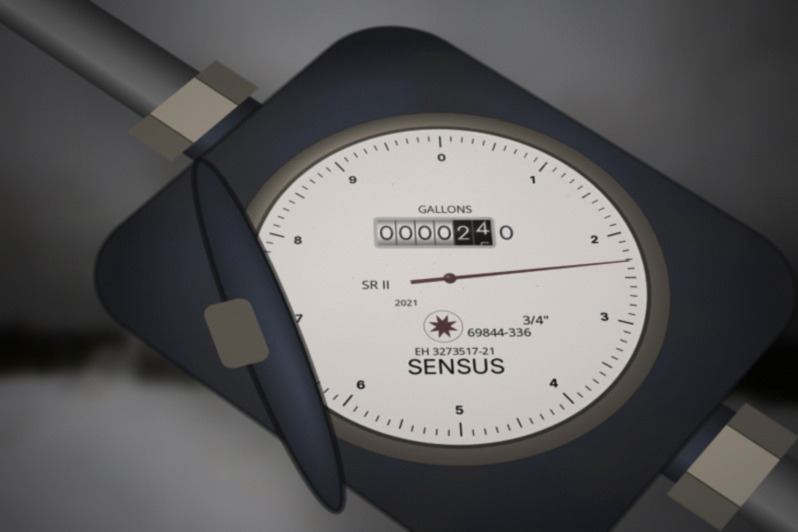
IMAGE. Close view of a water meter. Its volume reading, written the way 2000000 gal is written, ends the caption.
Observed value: 242.3 gal
